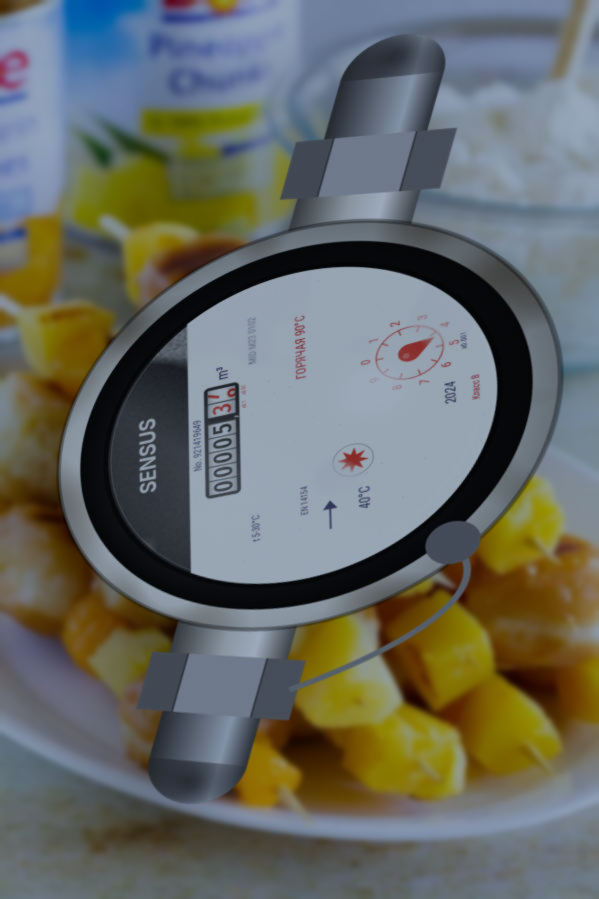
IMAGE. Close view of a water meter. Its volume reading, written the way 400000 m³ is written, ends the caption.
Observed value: 5.374 m³
